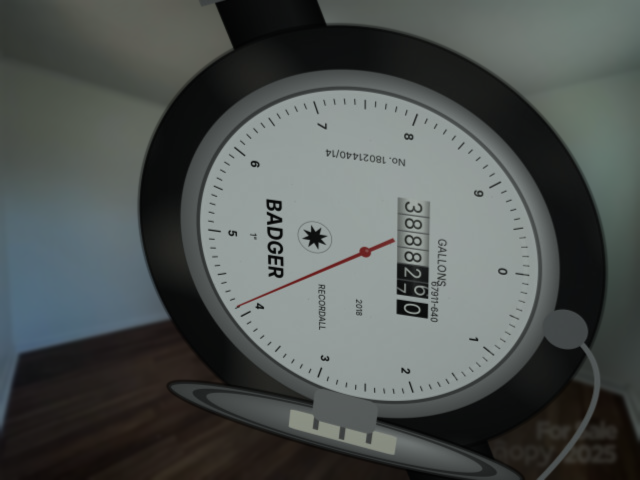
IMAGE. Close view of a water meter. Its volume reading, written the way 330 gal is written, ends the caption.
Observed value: 3888264.1 gal
